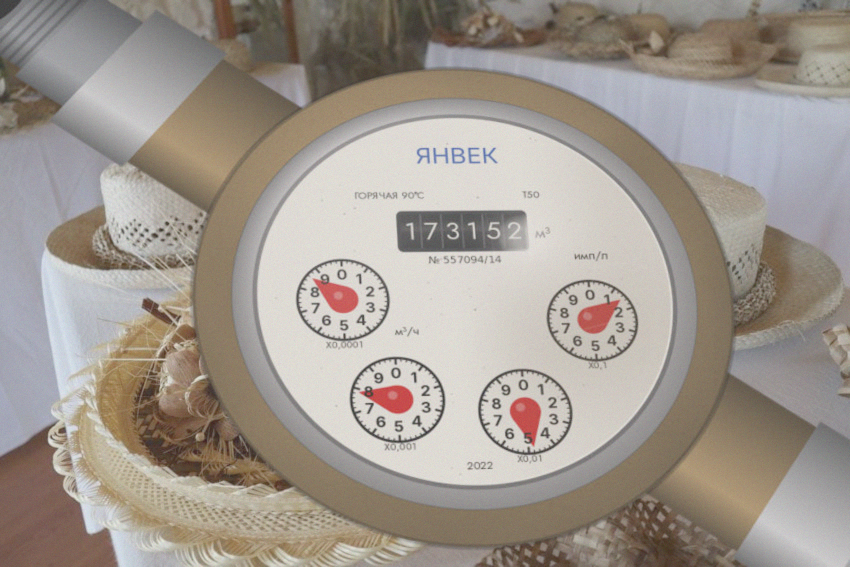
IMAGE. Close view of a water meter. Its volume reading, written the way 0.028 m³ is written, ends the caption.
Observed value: 173152.1478 m³
